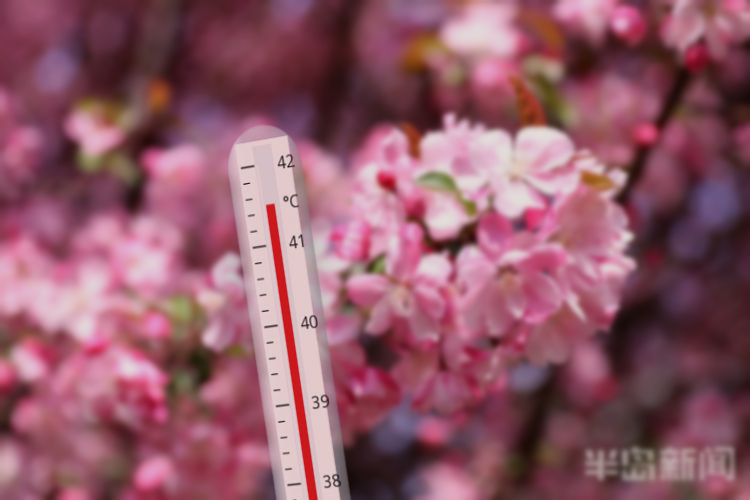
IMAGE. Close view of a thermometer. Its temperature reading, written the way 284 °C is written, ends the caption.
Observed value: 41.5 °C
